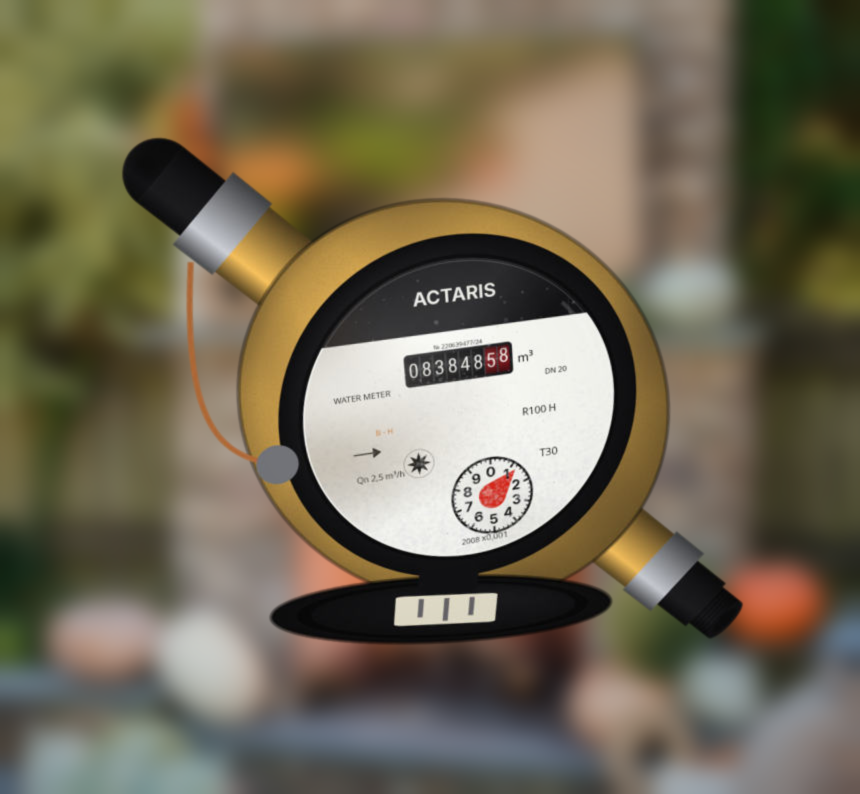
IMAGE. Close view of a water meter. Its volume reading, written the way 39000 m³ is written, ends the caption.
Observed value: 83848.581 m³
